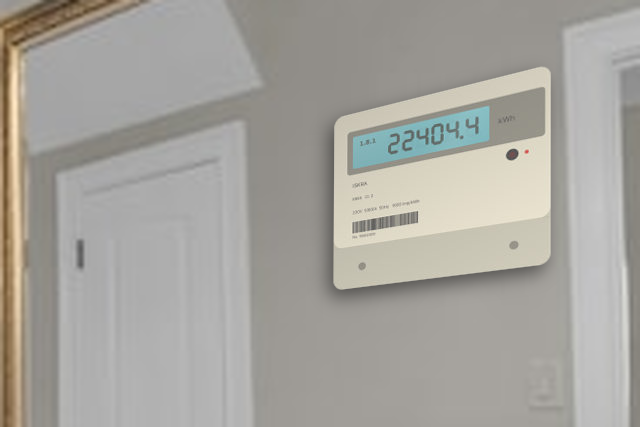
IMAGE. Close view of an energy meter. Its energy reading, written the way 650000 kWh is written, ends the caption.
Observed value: 22404.4 kWh
